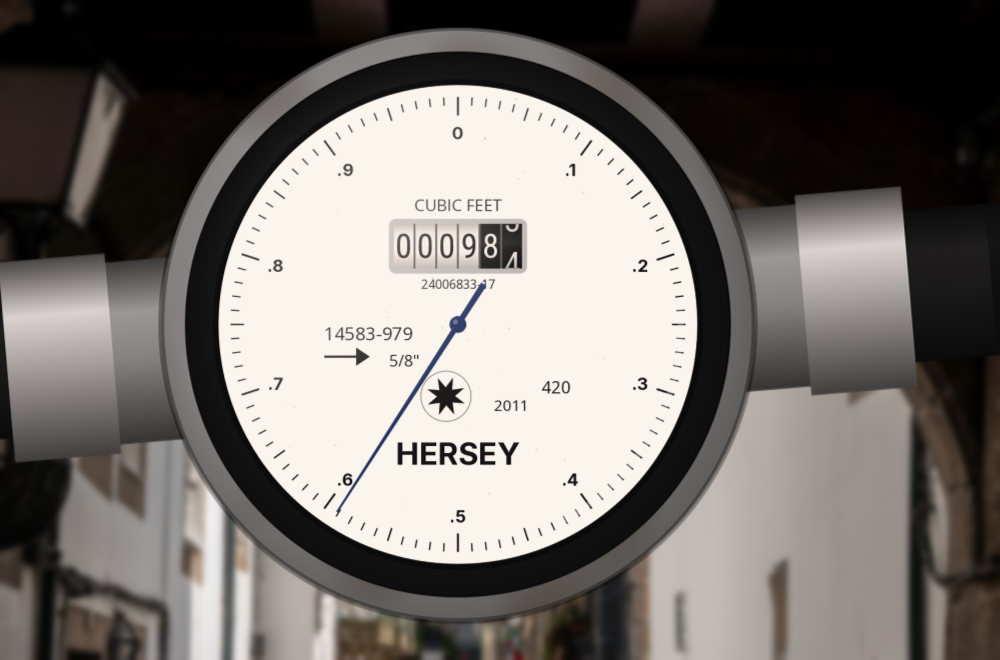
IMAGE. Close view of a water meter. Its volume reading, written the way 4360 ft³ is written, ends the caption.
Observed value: 983.59 ft³
